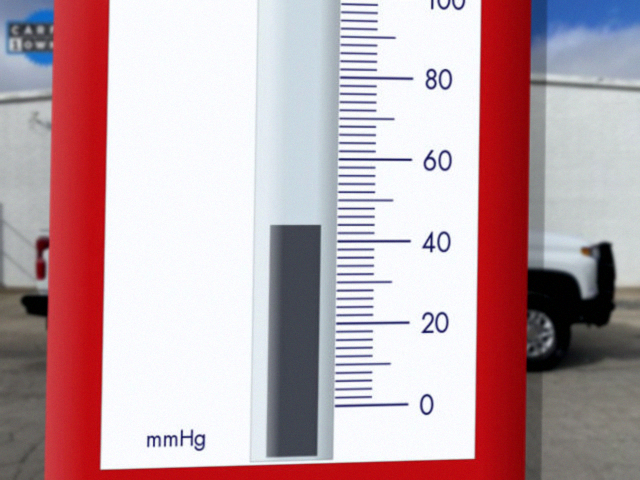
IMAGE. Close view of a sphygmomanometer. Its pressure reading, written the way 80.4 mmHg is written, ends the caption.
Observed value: 44 mmHg
